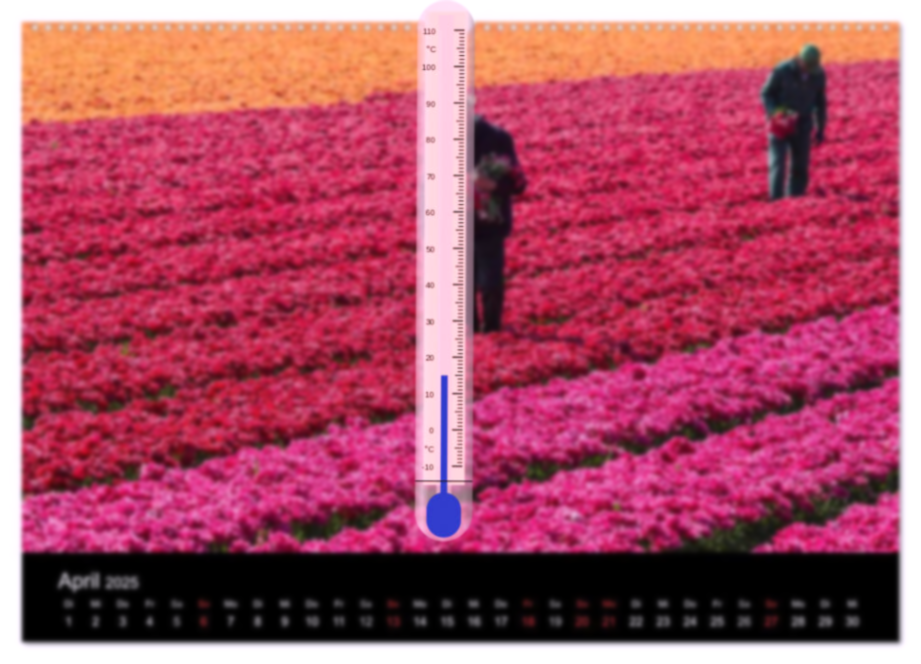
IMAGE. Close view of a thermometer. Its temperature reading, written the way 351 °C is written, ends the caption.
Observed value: 15 °C
